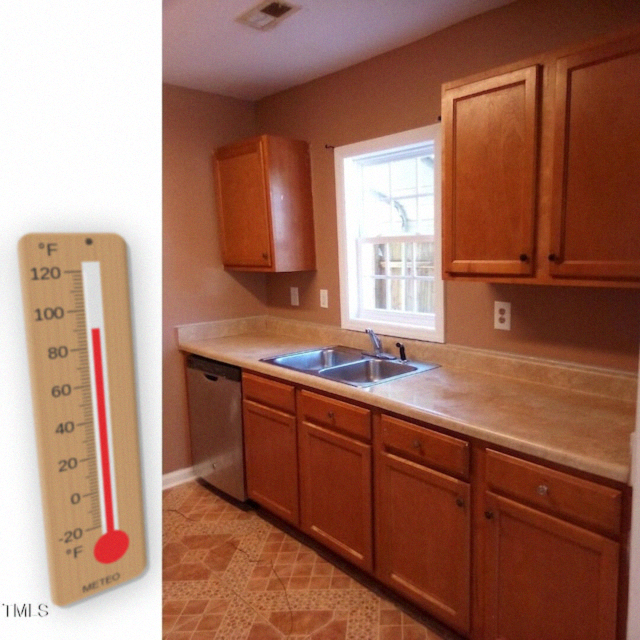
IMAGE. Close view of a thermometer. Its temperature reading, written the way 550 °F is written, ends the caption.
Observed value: 90 °F
